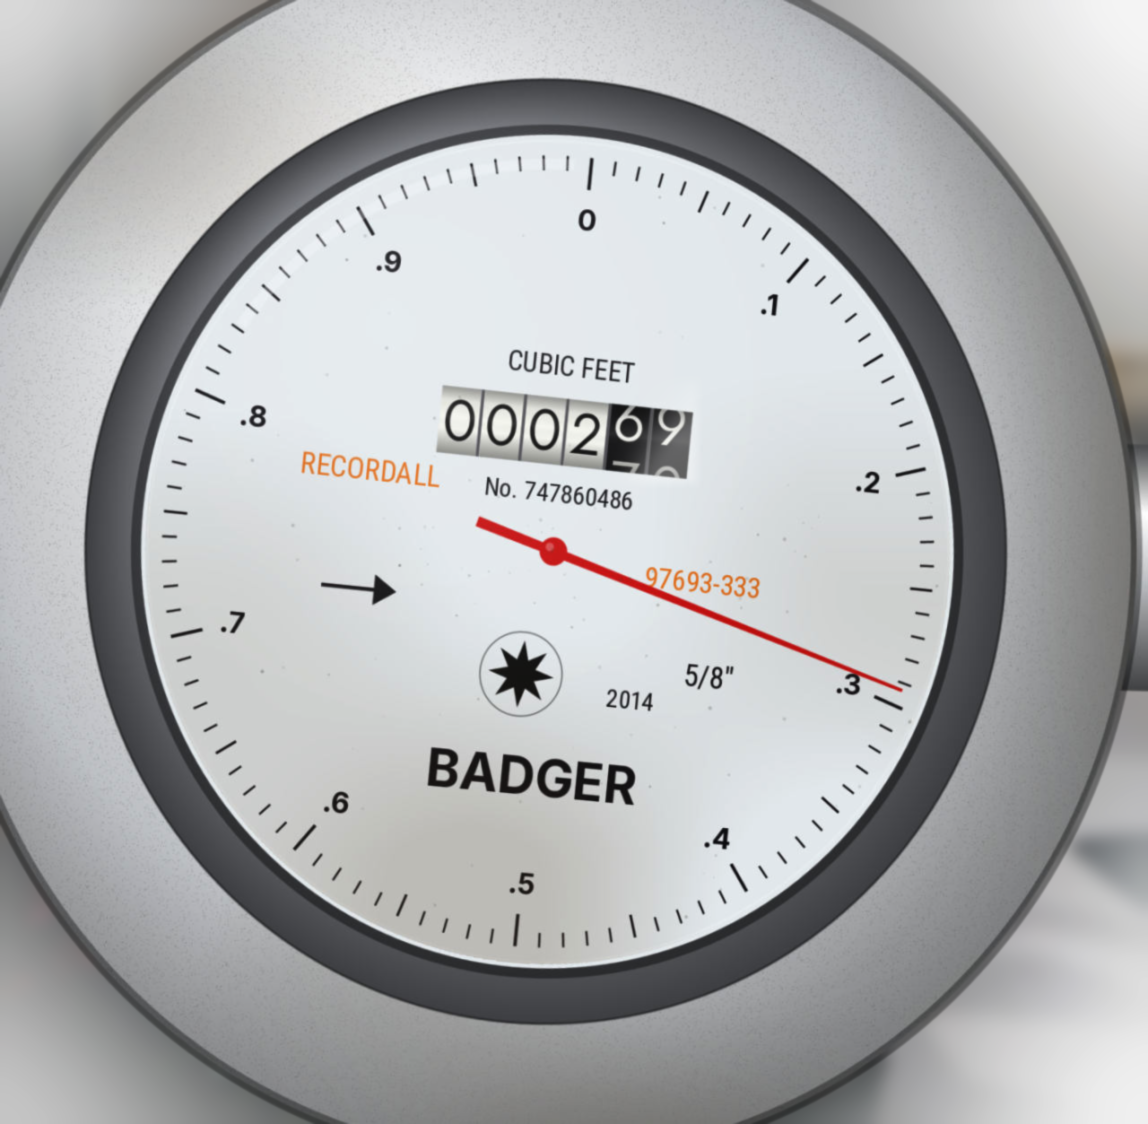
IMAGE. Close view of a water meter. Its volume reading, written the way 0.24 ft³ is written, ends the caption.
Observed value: 269.29 ft³
